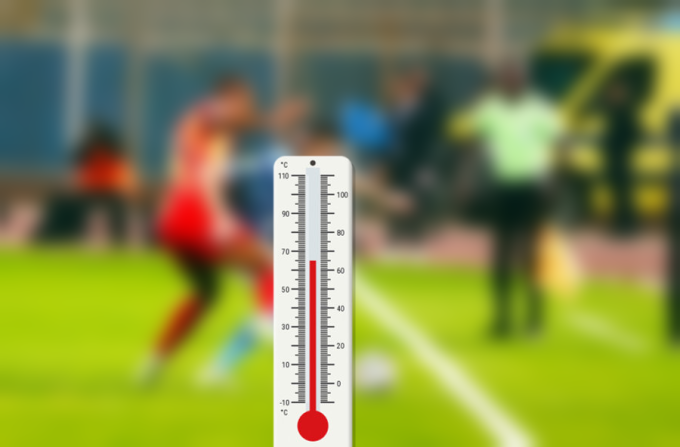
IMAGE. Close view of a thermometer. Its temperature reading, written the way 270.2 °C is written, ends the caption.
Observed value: 65 °C
